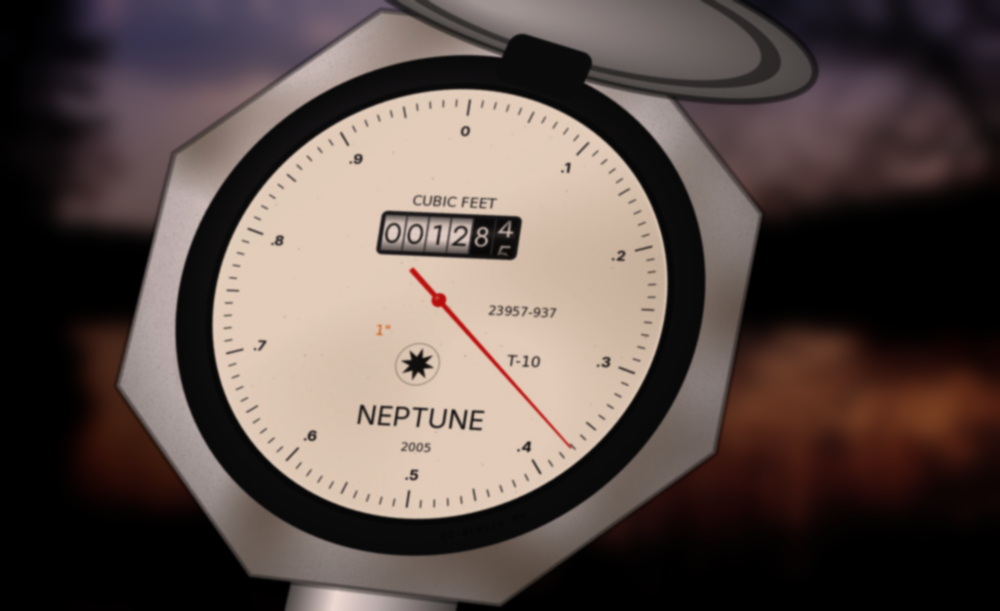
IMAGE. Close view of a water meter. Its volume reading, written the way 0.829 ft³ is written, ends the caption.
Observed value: 1284.37 ft³
